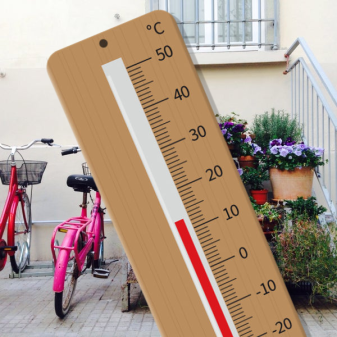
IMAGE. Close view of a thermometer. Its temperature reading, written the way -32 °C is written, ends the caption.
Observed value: 13 °C
